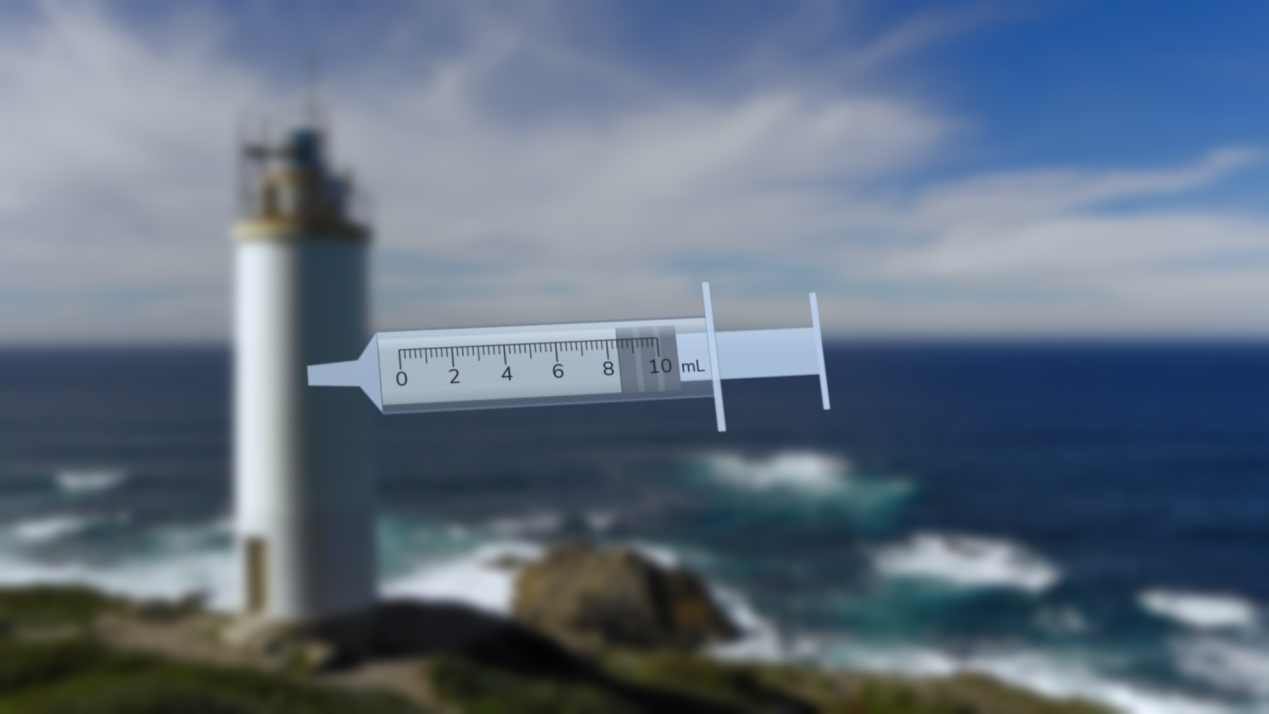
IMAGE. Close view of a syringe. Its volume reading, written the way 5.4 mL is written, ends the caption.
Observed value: 8.4 mL
